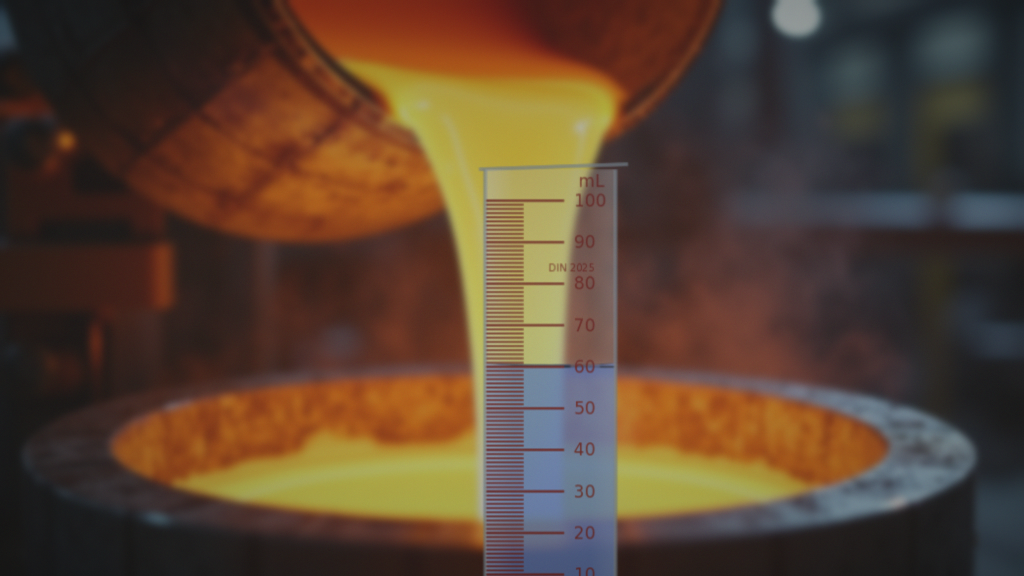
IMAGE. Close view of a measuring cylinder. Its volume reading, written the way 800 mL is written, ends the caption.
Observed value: 60 mL
